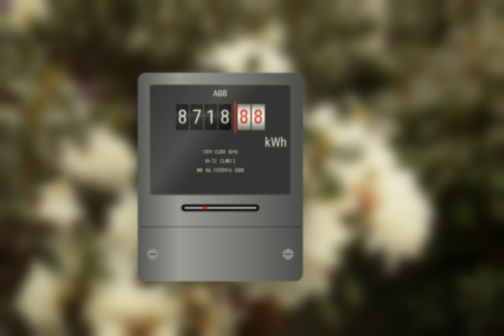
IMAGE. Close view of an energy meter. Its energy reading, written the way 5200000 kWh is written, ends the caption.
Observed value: 8718.88 kWh
